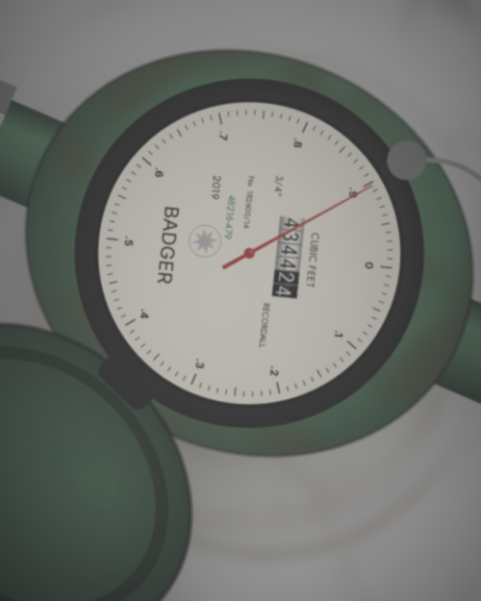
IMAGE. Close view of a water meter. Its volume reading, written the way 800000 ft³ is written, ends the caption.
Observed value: 434423.90 ft³
